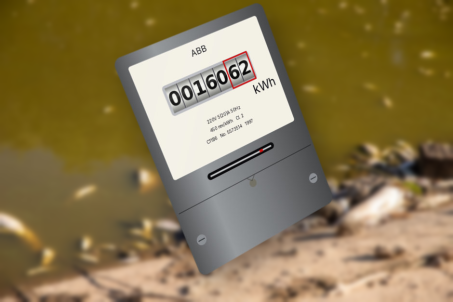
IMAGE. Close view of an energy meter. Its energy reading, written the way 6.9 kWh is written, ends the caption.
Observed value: 160.62 kWh
